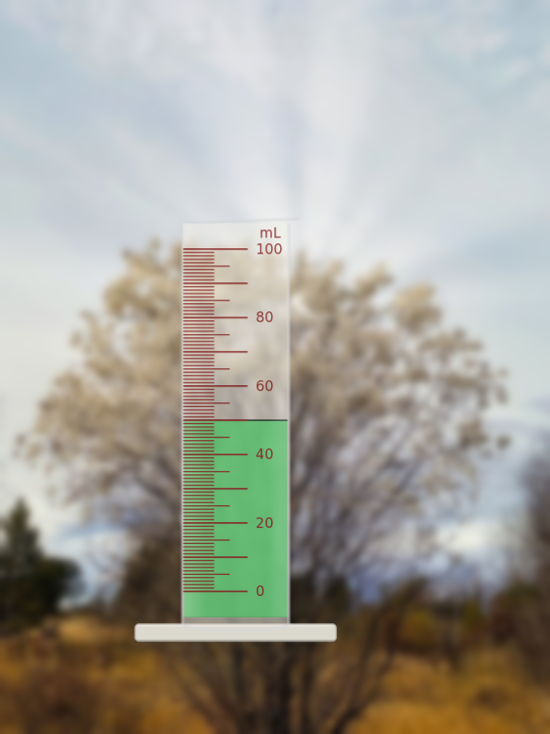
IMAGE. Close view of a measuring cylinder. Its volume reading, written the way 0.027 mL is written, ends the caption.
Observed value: 50 mL
